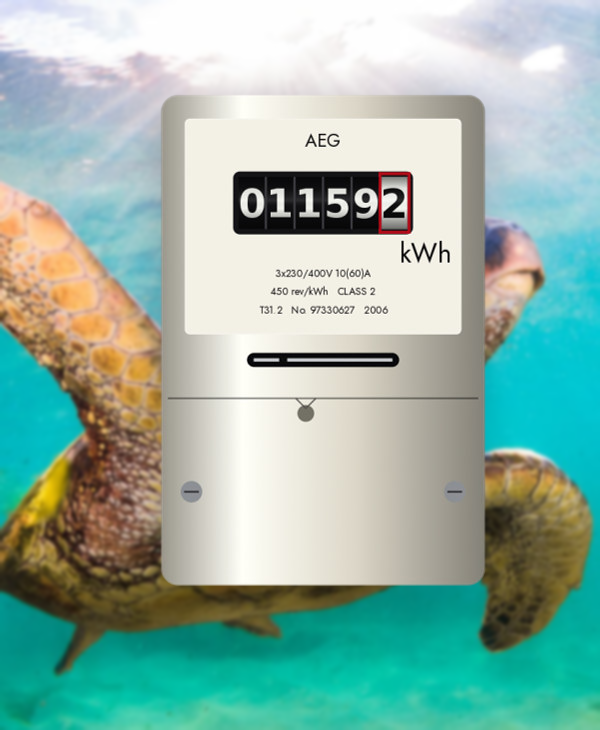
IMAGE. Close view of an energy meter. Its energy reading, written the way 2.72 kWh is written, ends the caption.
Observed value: 1159.2 kWh
